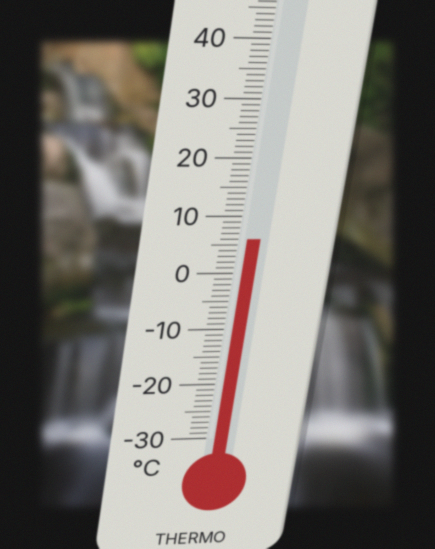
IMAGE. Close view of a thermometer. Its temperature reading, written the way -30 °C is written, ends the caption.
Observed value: 6 °C
